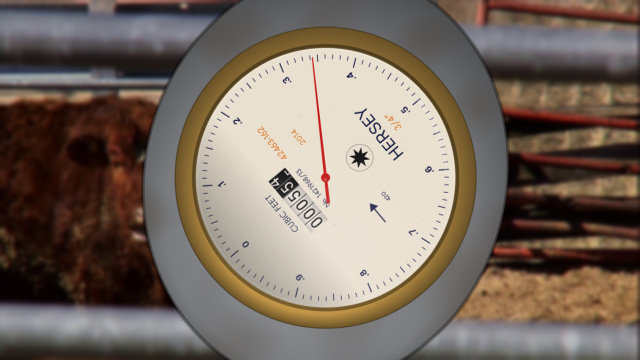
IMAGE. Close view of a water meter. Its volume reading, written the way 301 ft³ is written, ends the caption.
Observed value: 554.34 ft³
